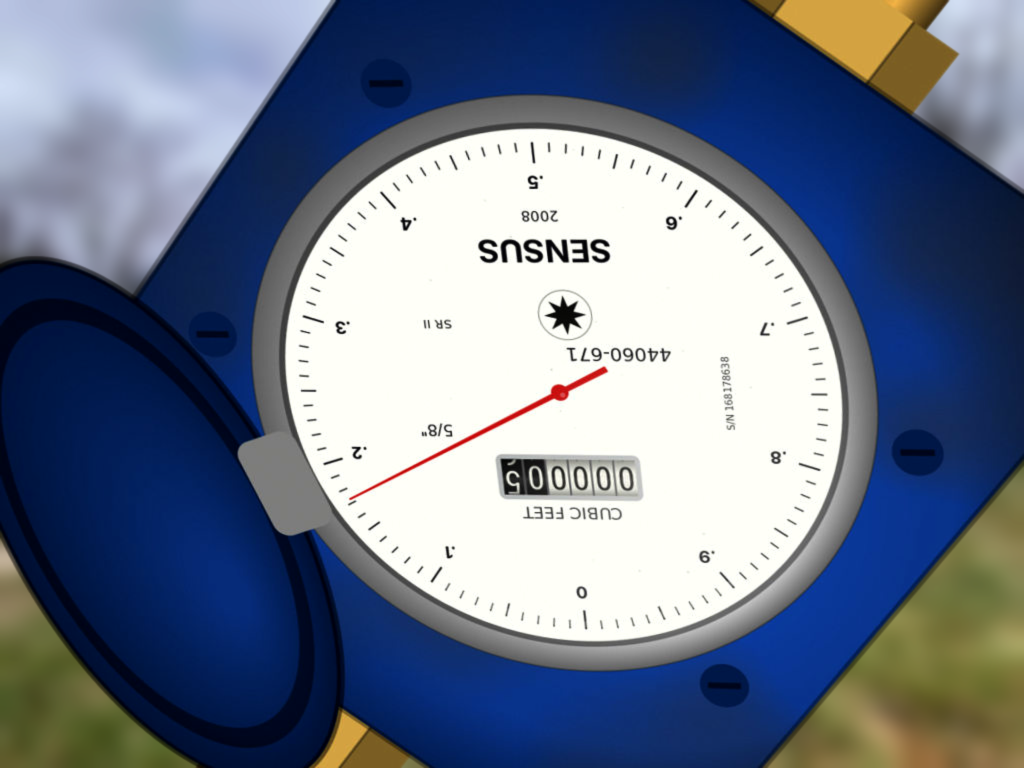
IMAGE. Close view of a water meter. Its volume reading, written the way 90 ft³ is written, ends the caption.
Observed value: 5.17 ft³
